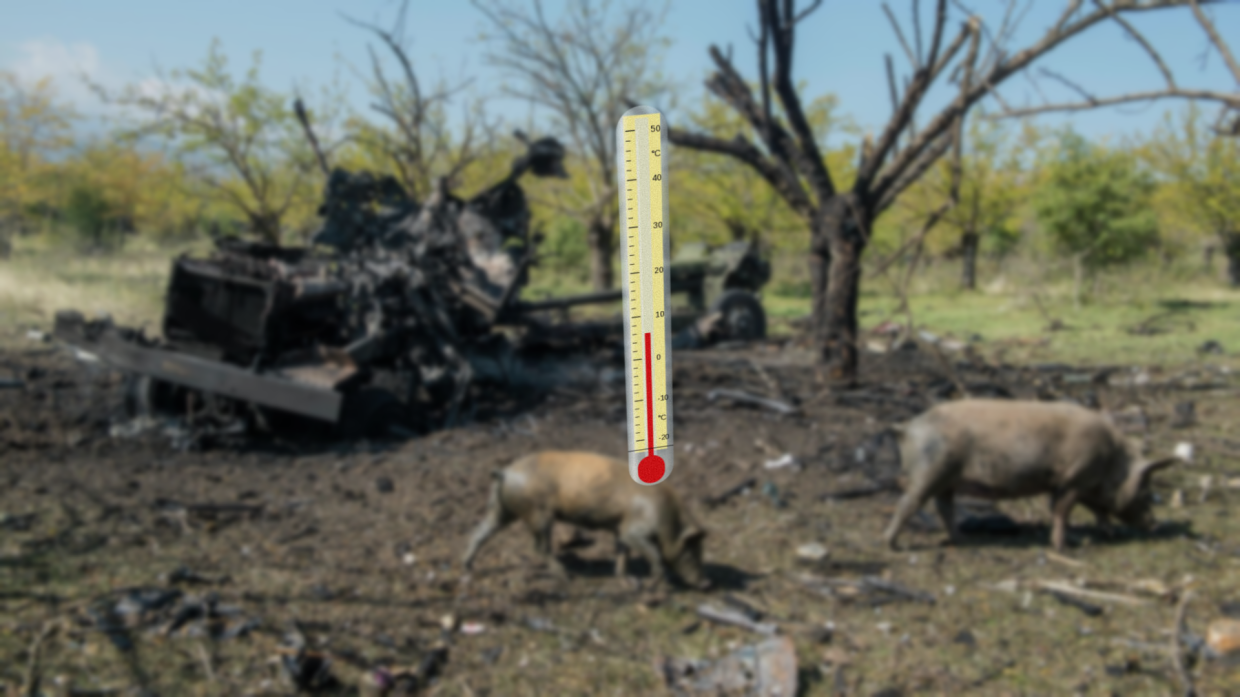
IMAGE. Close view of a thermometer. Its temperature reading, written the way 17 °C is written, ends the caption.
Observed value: 6 °C
